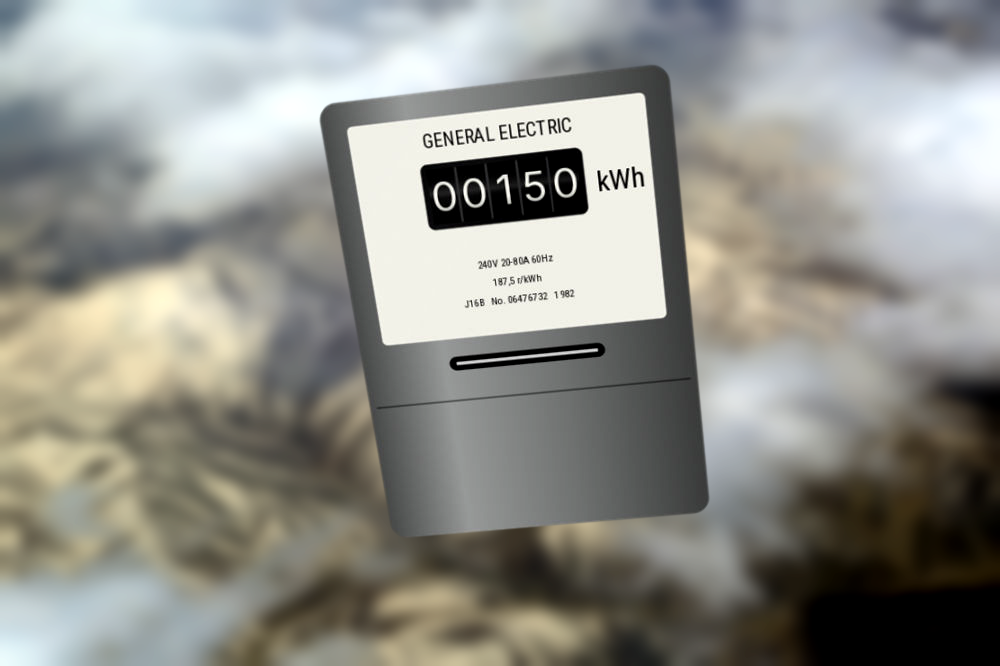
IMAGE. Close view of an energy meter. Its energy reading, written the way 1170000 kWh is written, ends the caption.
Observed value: 150 kWh
